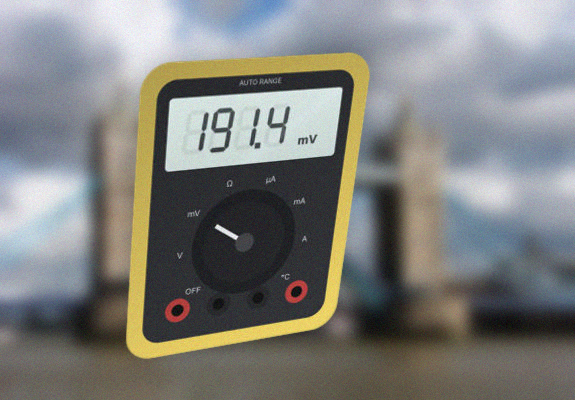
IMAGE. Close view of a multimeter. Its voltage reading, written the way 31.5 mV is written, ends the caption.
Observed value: 191.4 mV
